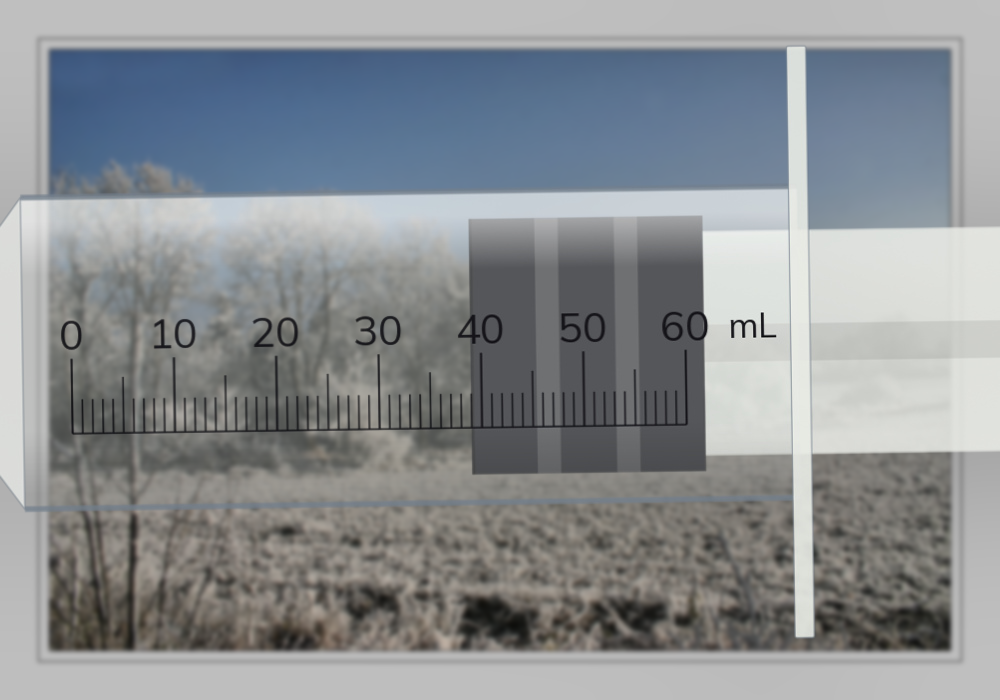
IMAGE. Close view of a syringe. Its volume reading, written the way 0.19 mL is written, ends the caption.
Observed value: 39 mL
